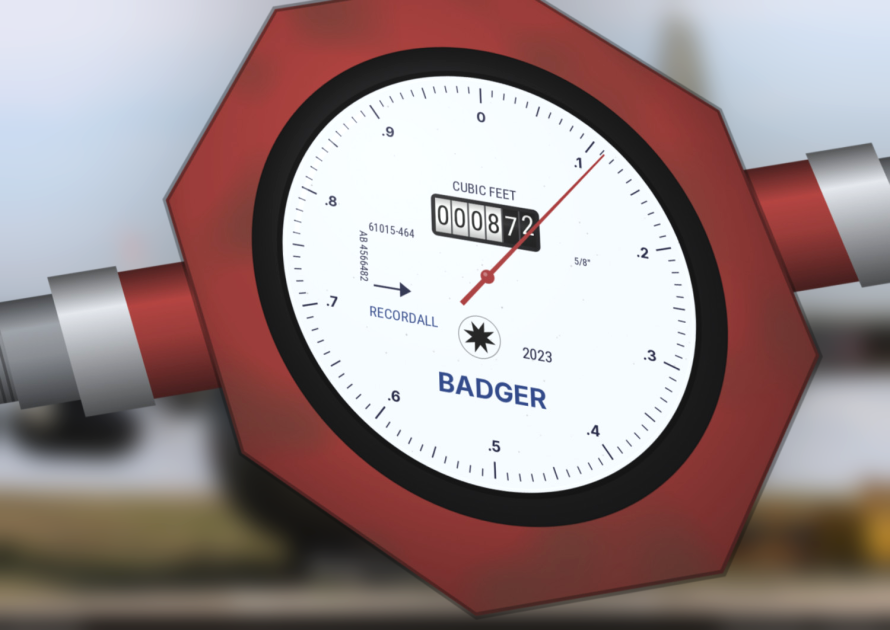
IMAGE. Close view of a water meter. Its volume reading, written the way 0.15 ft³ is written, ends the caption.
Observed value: 872.11 ft³
